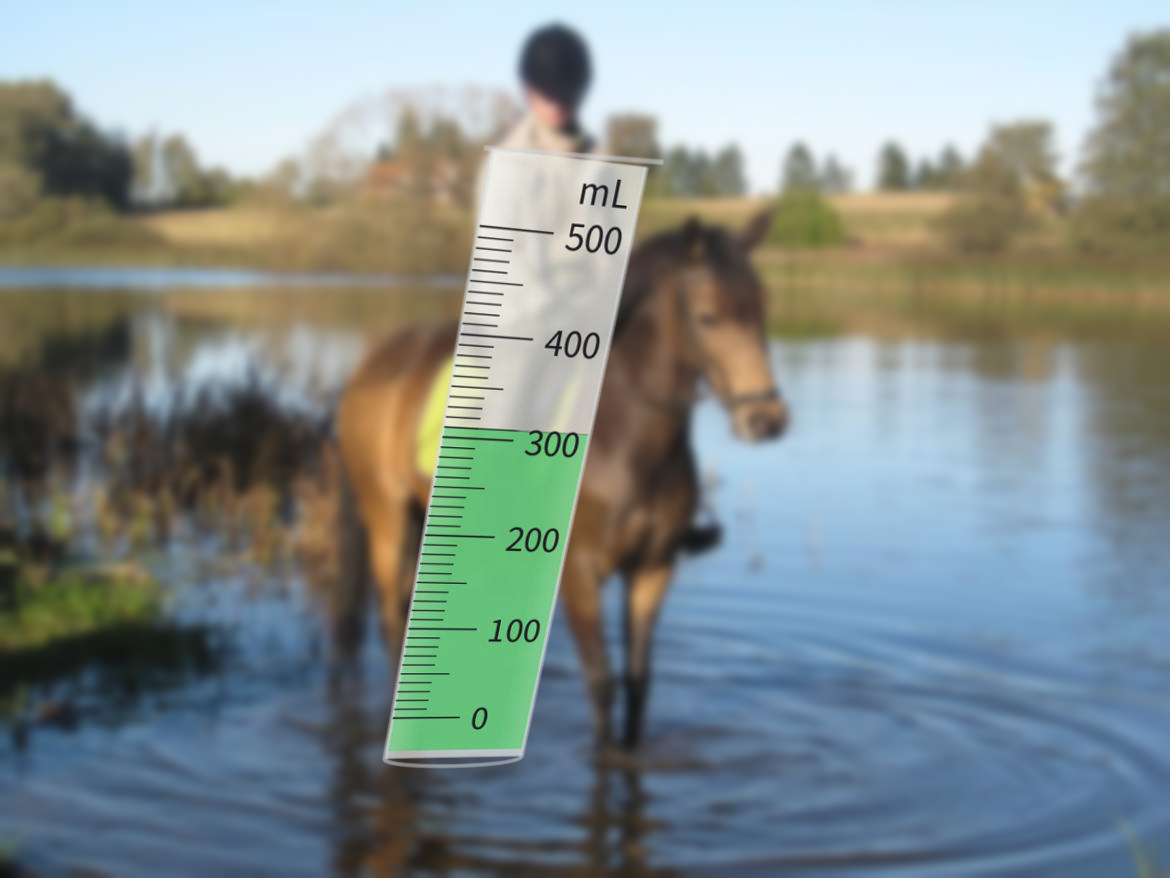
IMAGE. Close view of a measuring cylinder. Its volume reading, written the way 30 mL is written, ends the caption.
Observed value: 310 mL
